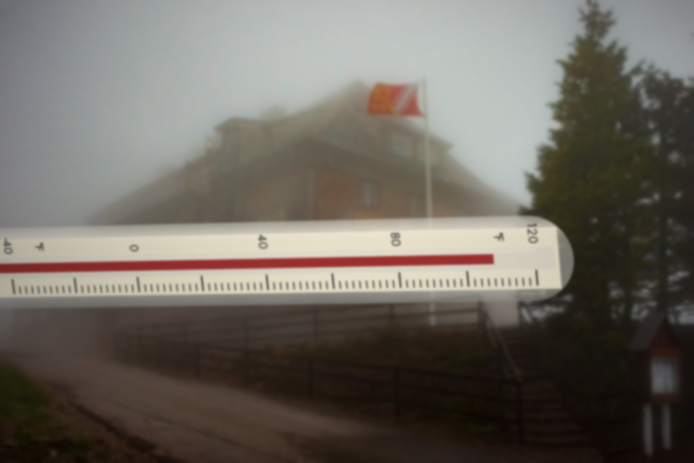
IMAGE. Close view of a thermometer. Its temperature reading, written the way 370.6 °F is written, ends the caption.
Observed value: 108 °F
